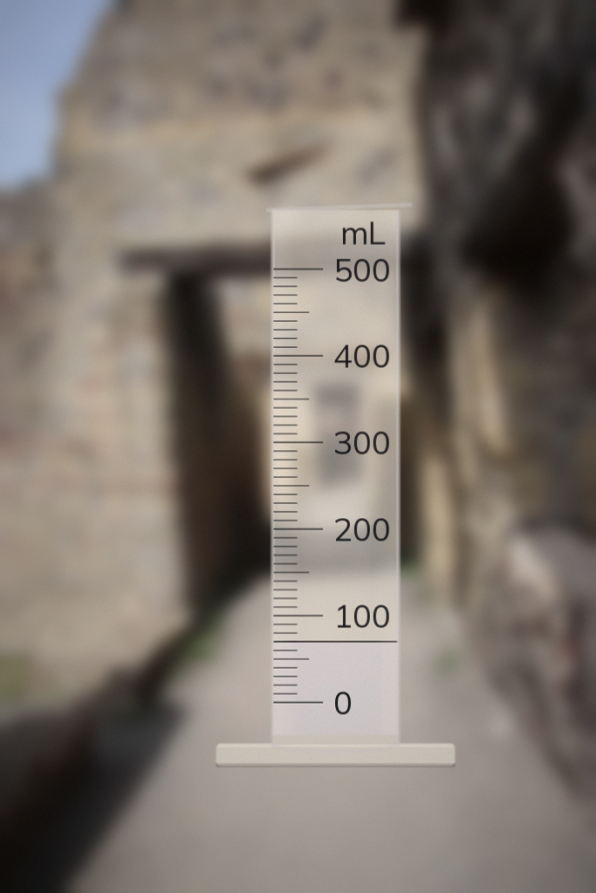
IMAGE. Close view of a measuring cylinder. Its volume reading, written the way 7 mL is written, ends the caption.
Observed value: 70 mL
